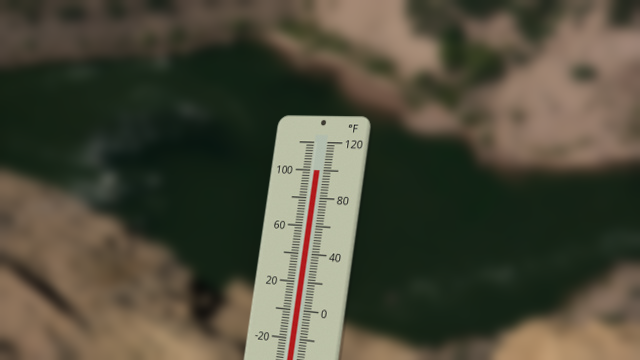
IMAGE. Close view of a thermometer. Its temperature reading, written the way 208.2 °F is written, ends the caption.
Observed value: 100 °F
